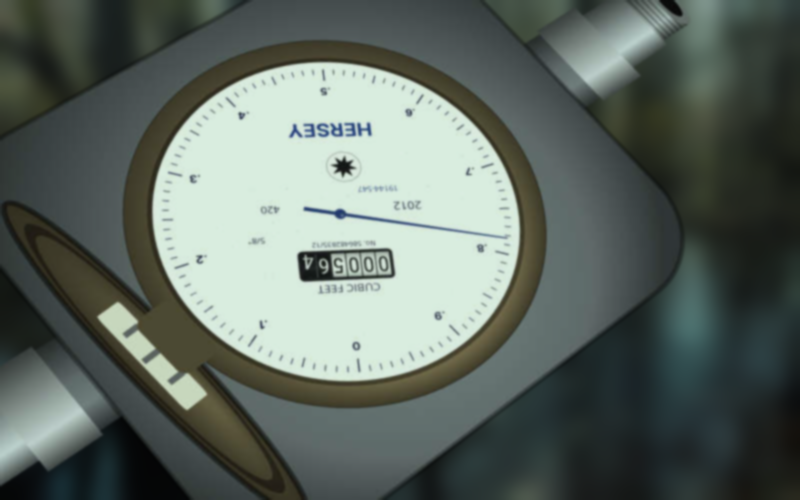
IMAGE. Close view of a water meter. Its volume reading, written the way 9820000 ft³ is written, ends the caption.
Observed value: 563.78 ft³
